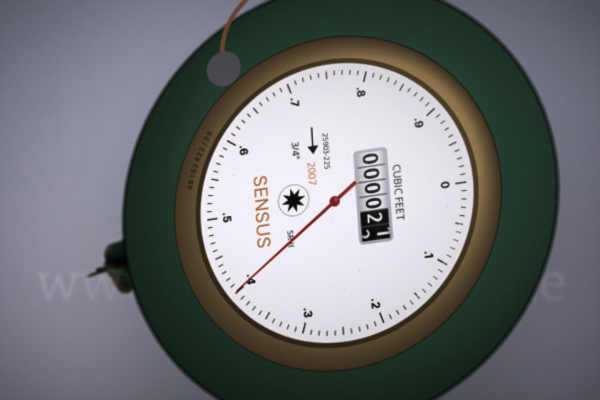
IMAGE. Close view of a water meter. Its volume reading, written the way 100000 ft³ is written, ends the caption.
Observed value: 21.40 ft³
